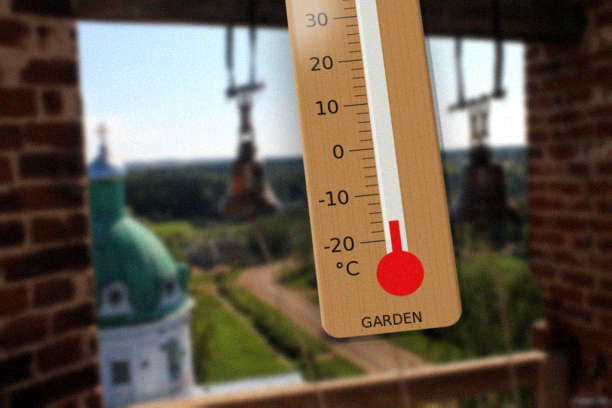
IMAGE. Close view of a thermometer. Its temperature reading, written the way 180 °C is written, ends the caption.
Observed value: -16 °C
